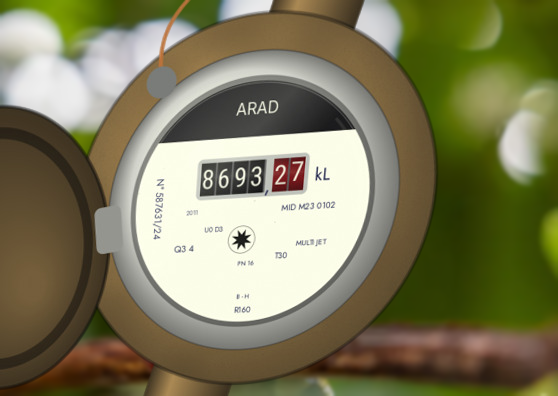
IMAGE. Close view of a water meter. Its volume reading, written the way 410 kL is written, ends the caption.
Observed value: 8693.27 kL
